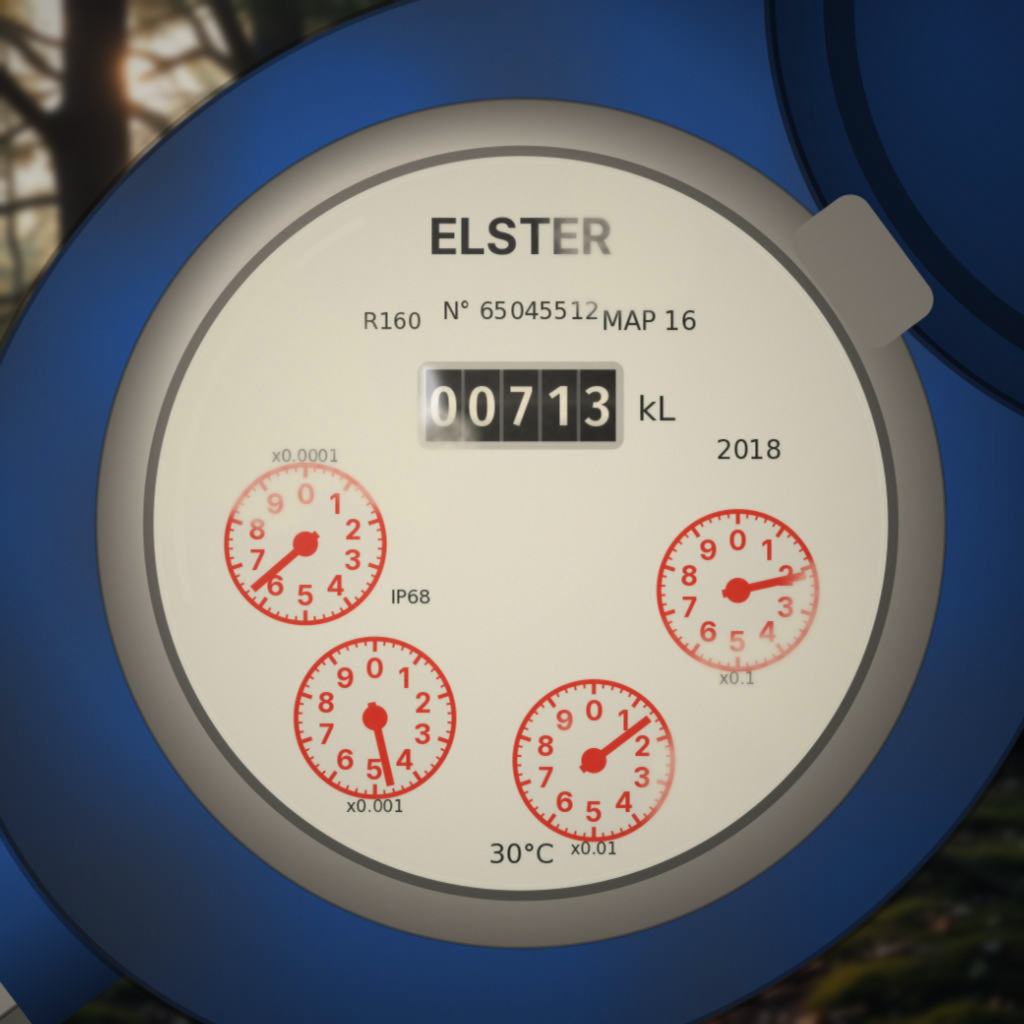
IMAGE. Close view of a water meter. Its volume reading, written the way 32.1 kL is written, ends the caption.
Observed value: 713.2146 kL
